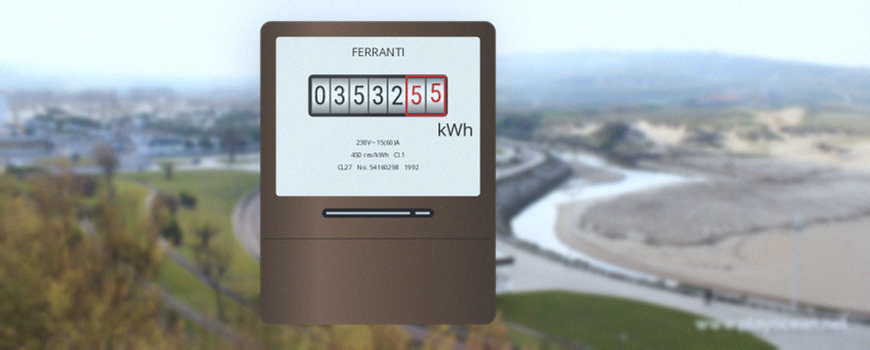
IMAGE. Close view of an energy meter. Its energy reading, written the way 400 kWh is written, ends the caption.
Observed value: 3532.55 kWh
